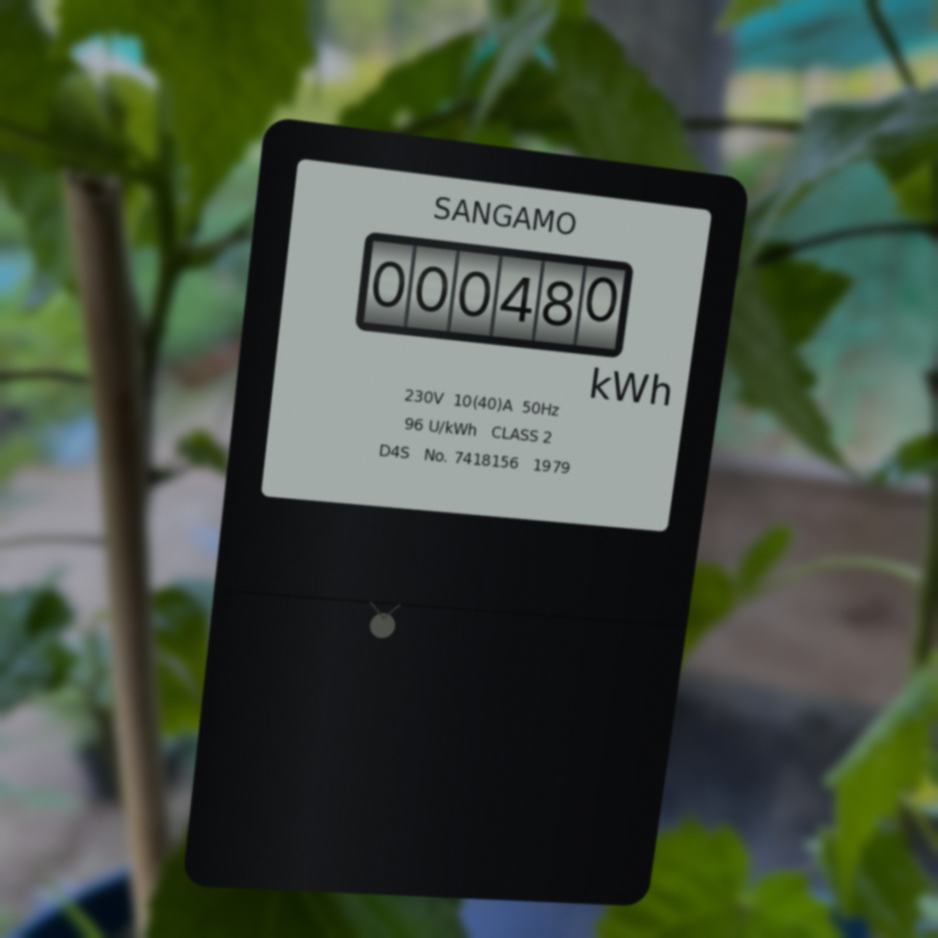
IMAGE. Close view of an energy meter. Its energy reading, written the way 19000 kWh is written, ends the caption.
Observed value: 480 kWh
